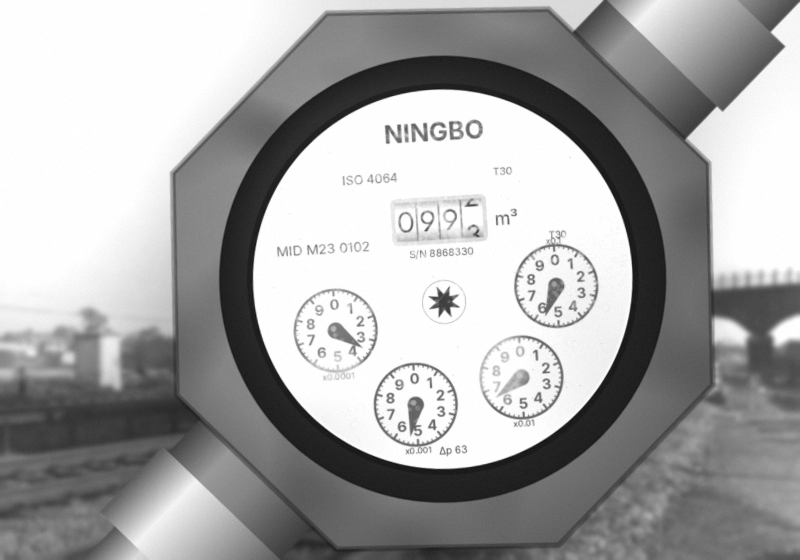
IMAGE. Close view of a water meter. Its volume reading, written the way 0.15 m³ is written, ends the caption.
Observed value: 992.5653 m³
